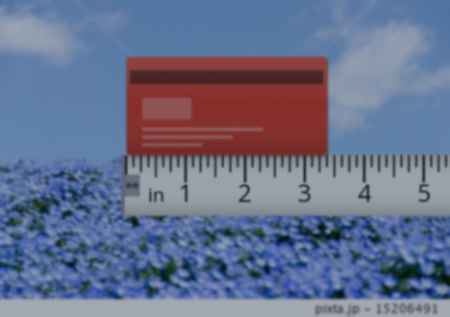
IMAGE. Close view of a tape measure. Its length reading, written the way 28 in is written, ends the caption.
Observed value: 3.375 in
